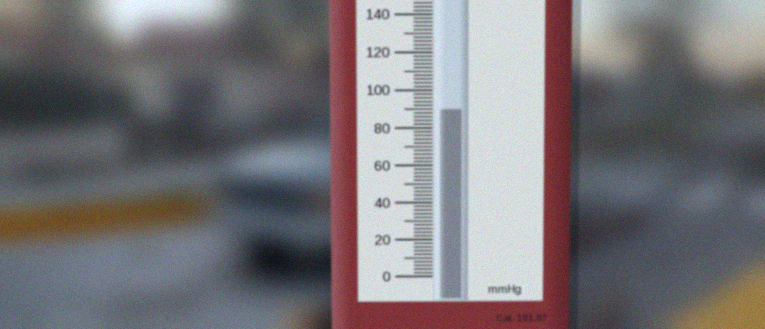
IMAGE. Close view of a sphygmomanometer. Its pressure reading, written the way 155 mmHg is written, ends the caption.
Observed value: 90 mmHg
